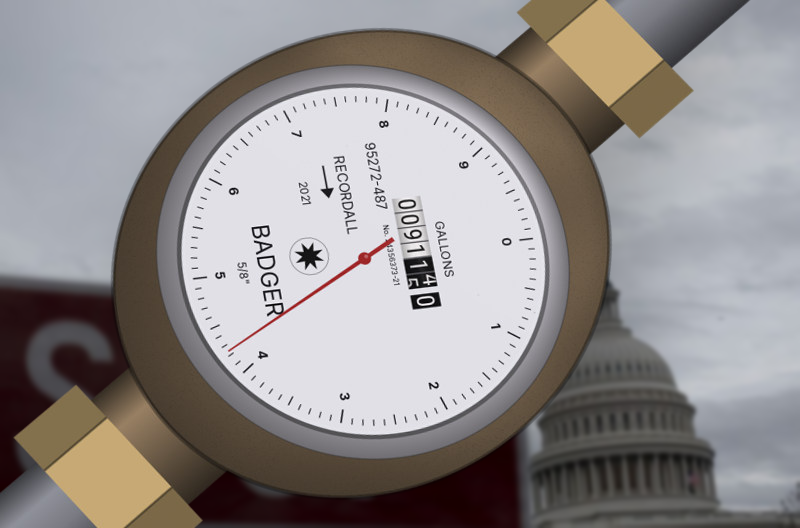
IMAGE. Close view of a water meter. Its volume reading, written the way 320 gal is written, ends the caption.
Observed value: 91144.2 gal
